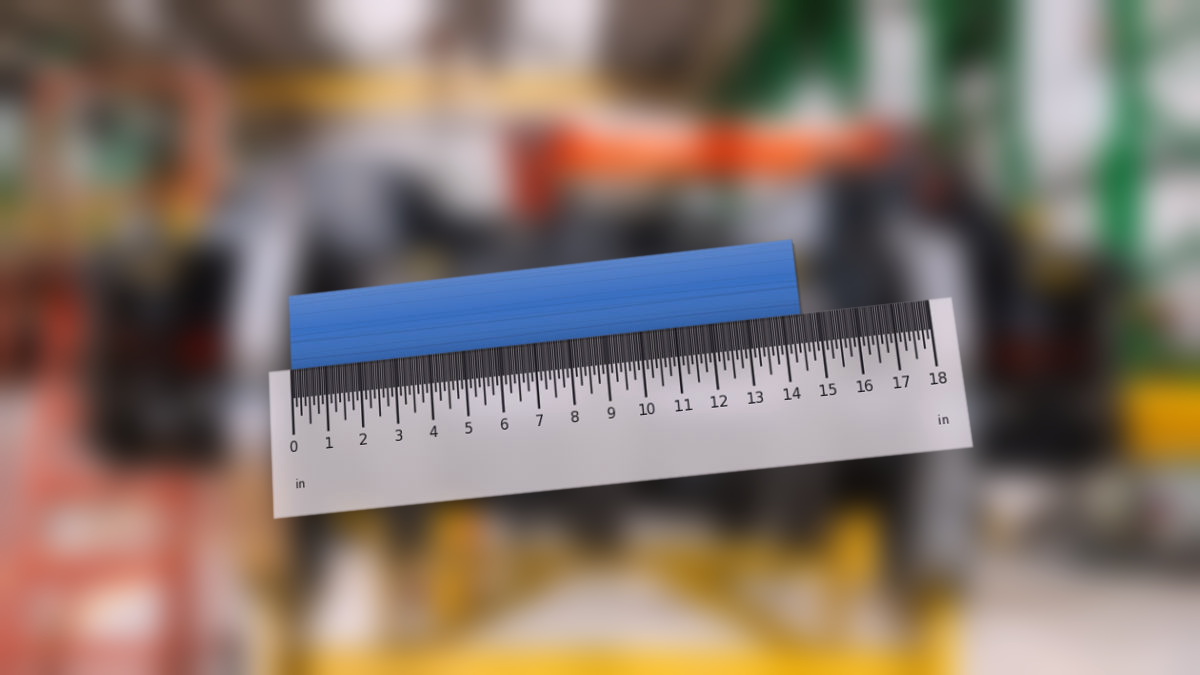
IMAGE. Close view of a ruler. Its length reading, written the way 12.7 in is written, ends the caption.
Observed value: 14.5 in
